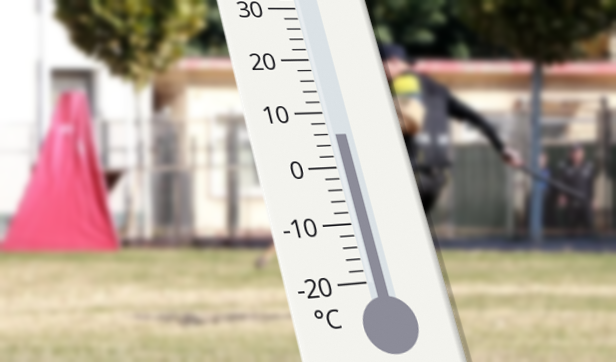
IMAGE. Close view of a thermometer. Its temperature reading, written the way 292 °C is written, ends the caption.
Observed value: 6 °C
